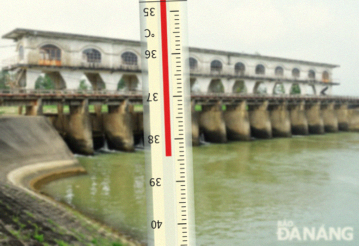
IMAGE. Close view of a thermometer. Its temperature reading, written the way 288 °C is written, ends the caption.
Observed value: 38.4 °C
